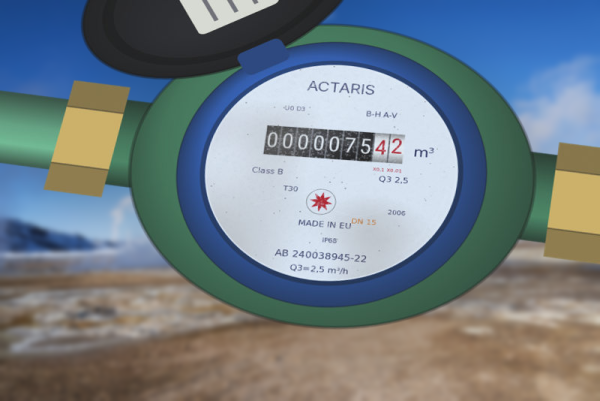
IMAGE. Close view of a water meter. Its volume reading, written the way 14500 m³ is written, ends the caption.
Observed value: 75.42 m³
